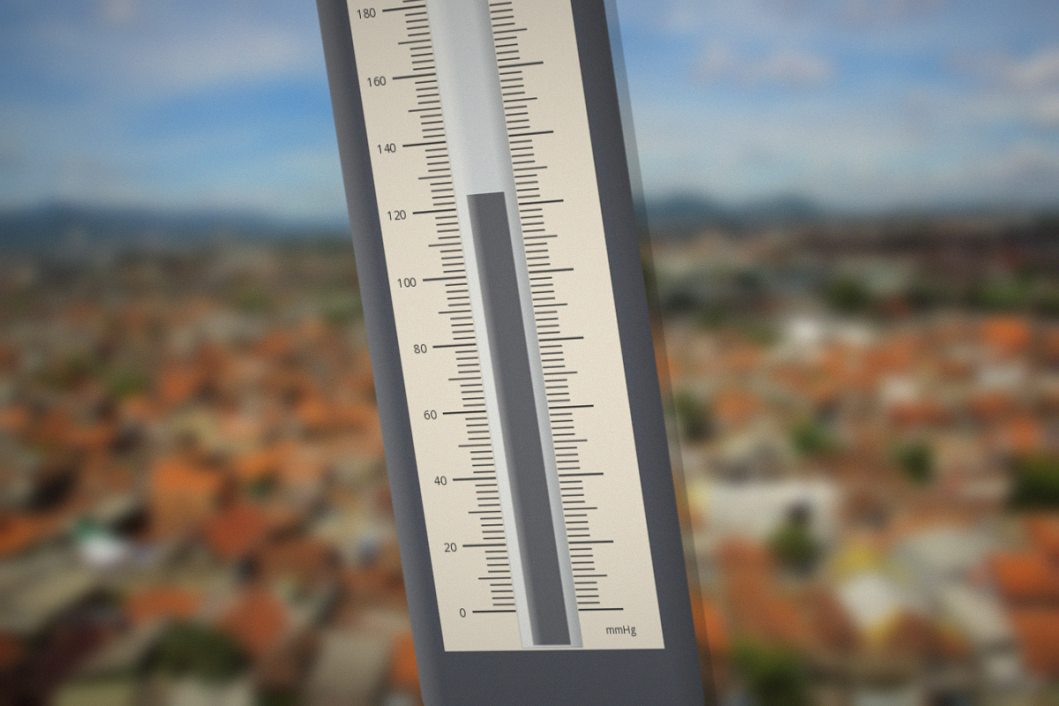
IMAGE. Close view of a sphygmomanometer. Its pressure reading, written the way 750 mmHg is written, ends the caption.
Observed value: 124 mmHg
